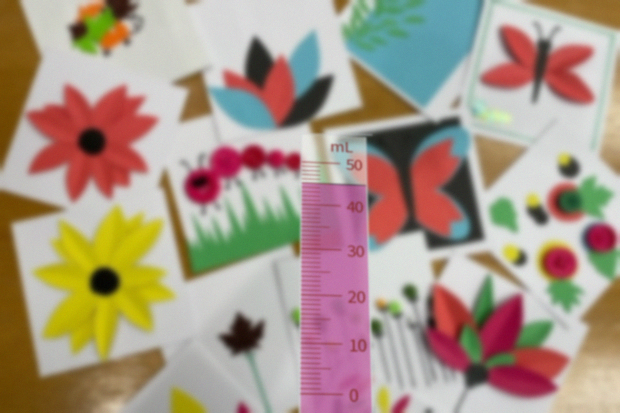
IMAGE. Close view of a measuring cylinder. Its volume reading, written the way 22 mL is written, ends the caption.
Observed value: 45 mL
